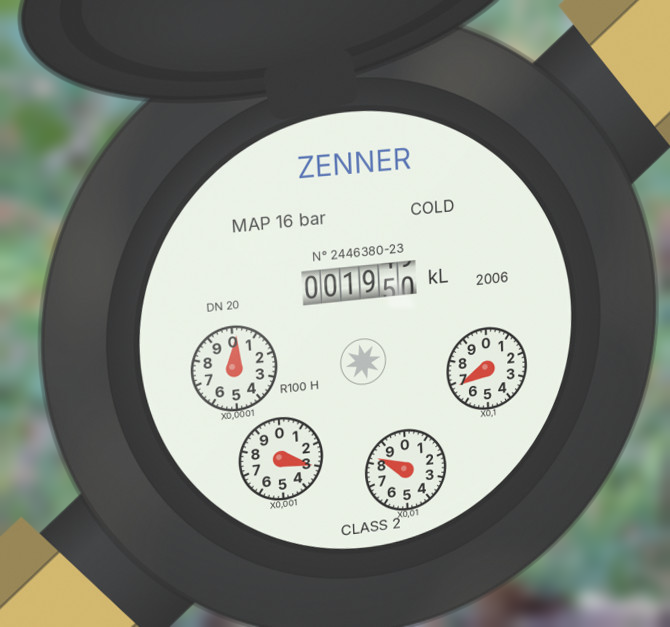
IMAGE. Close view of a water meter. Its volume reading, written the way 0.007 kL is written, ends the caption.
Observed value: 1949.6830 kL
